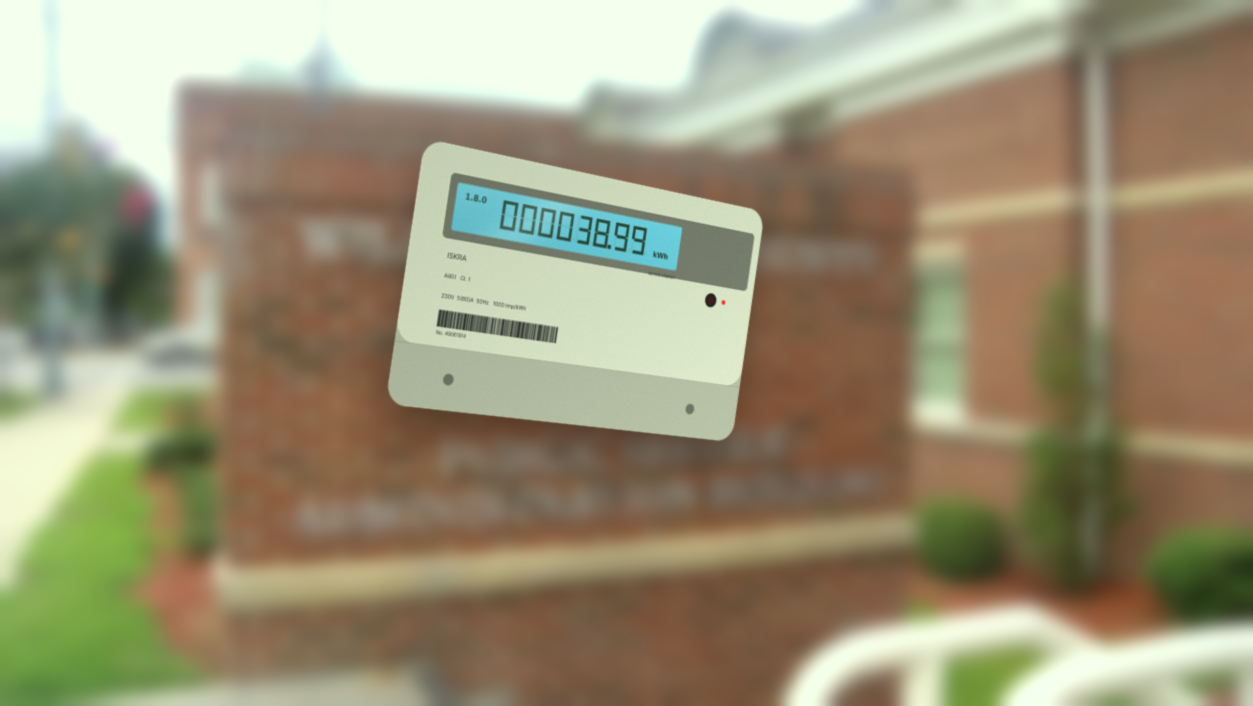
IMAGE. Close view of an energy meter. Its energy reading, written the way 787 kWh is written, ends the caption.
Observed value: 38.99 kWh
